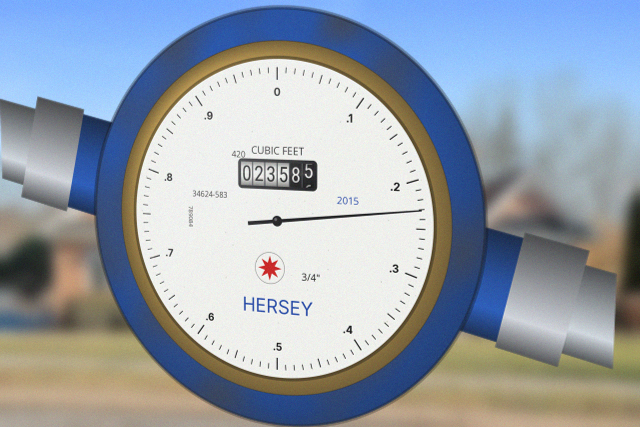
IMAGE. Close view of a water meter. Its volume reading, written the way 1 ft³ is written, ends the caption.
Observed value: 23585.23 ft³
